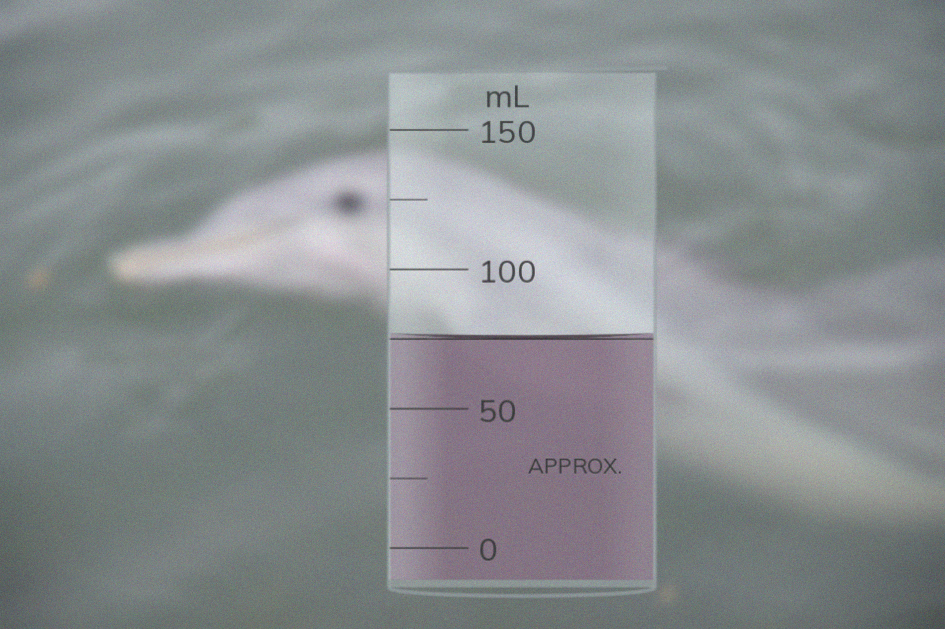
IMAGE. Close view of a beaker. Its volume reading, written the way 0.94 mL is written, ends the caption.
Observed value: 75 mL
